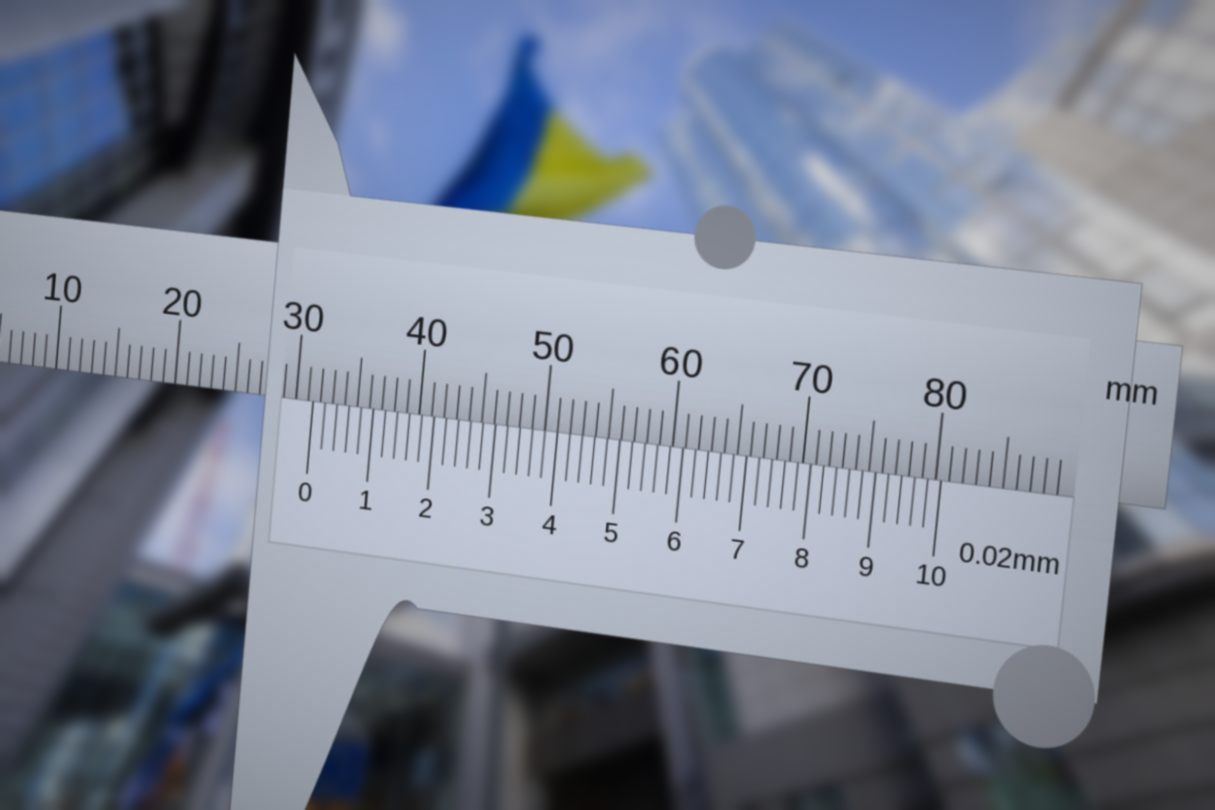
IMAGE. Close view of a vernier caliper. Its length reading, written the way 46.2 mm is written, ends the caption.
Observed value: 31.4 mm
